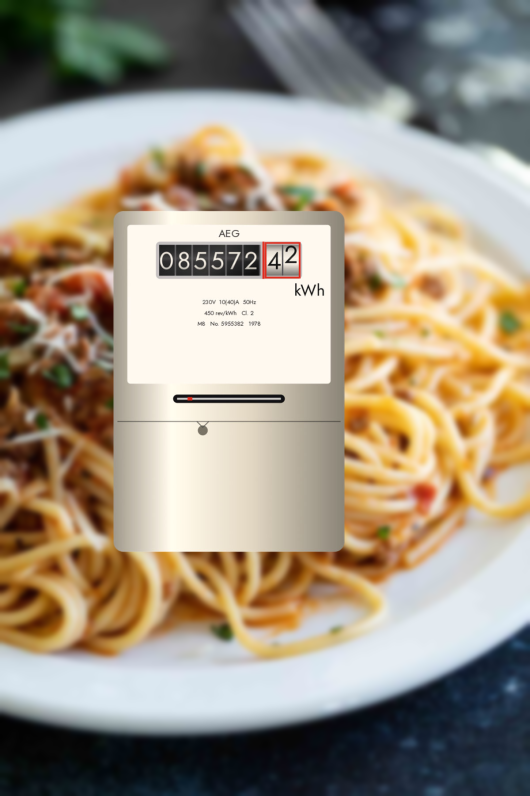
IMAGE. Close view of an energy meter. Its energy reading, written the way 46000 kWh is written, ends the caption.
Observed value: 85572.42 kWh
